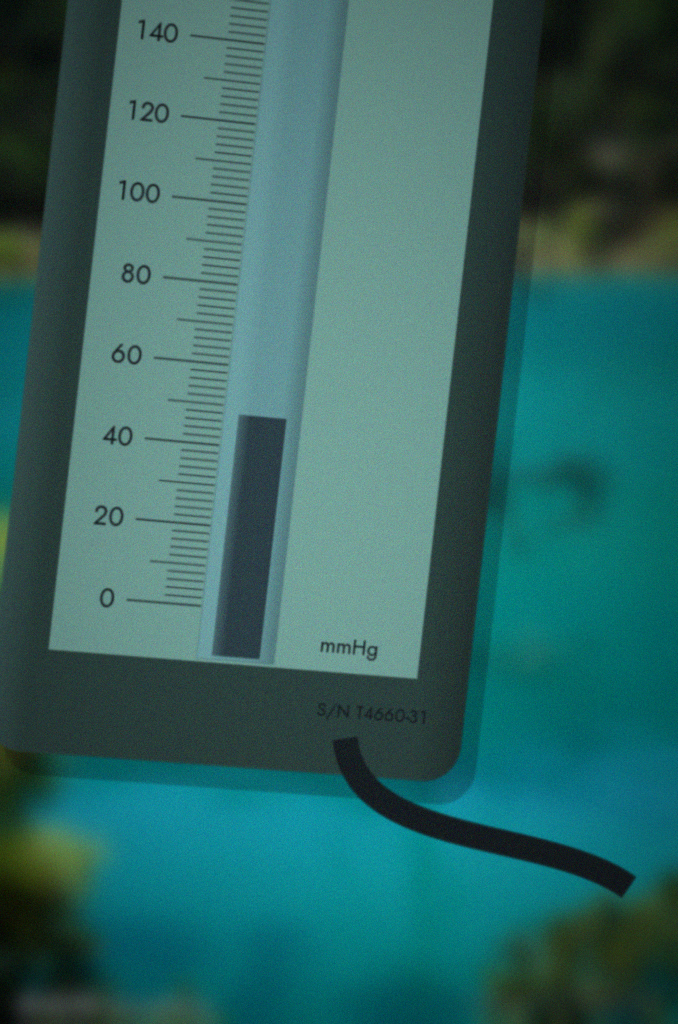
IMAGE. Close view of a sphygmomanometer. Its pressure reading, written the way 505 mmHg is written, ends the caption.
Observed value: 48 mmHg
